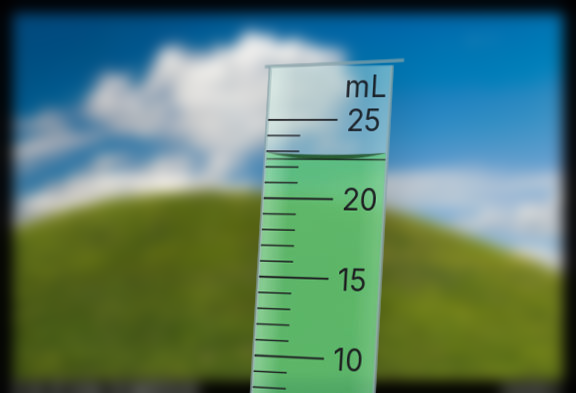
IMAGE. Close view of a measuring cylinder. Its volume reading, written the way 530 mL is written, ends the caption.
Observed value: 22.5 mL
